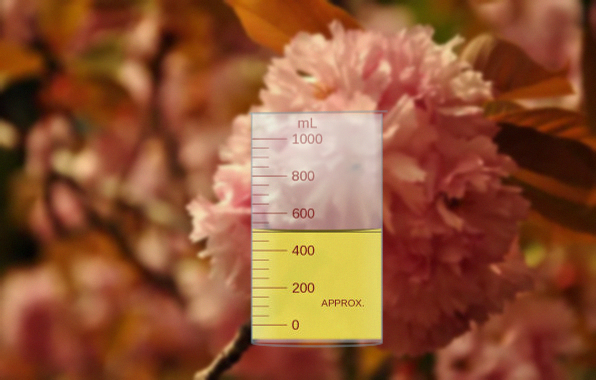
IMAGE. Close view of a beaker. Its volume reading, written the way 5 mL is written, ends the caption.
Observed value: 500 mL
